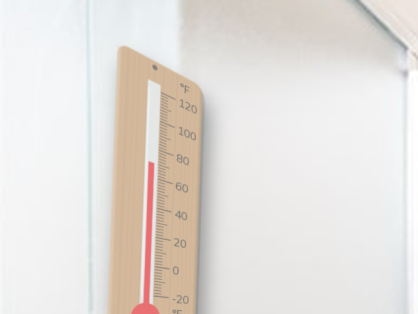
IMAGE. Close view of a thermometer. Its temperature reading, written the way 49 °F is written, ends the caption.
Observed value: 70 °F
